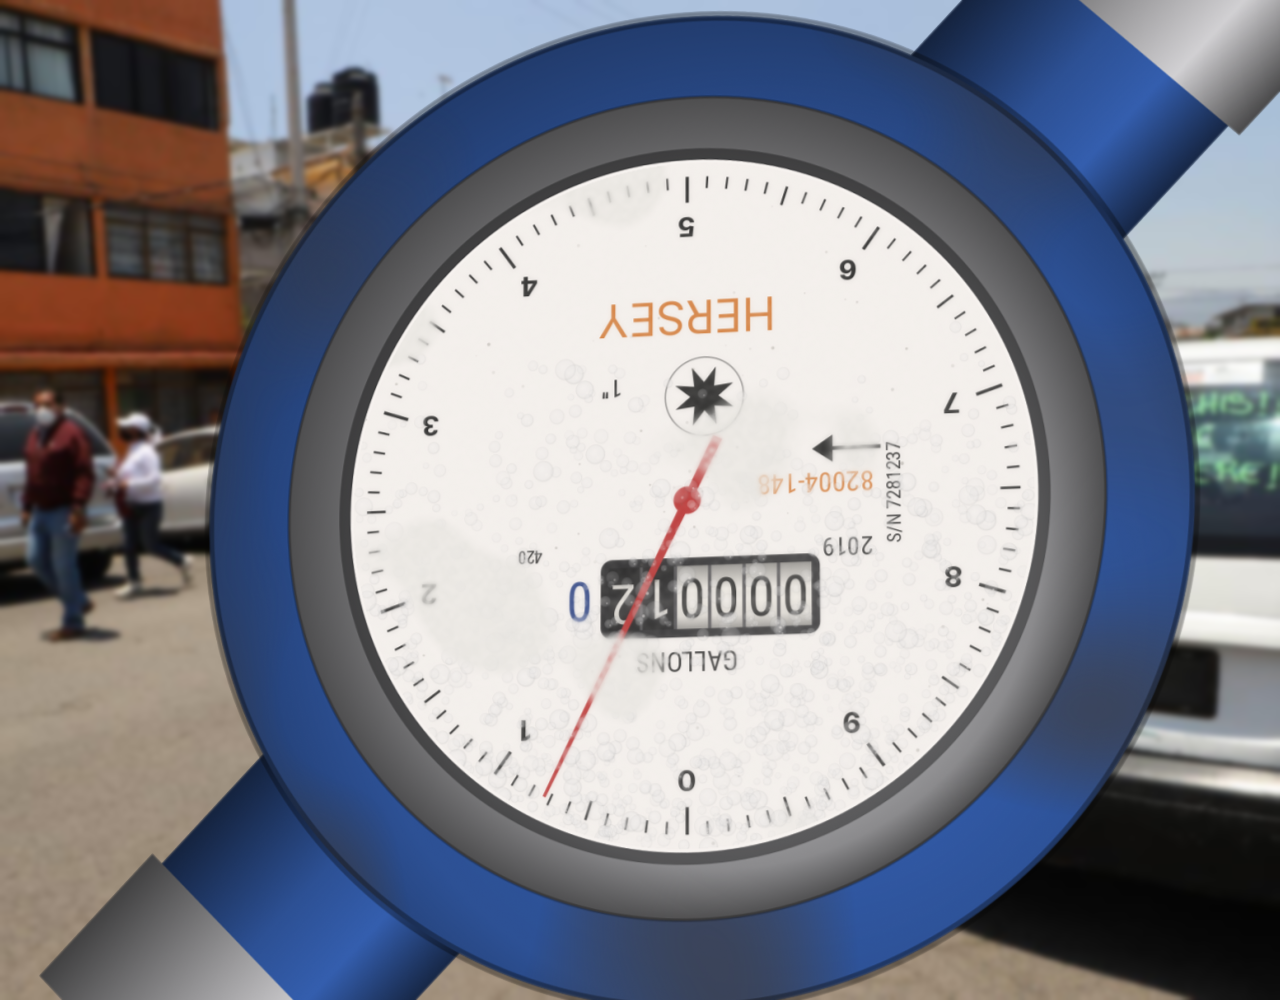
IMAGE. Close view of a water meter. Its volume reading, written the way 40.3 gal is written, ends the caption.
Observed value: 120.7 gal
